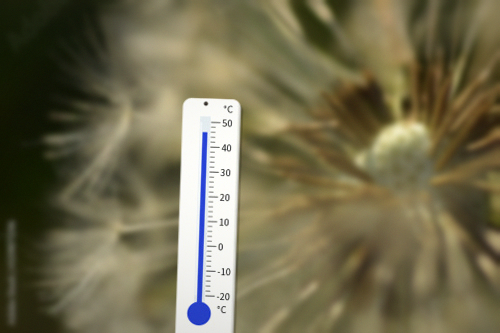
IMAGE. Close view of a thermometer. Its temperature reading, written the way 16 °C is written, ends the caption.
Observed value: 46 °C
